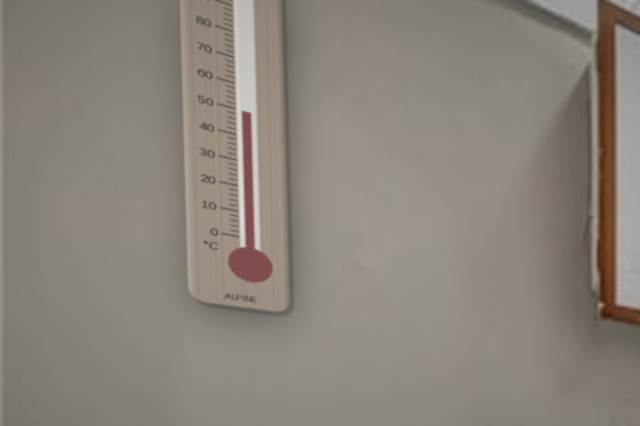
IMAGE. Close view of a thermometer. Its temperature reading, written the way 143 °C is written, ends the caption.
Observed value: 50 °C
